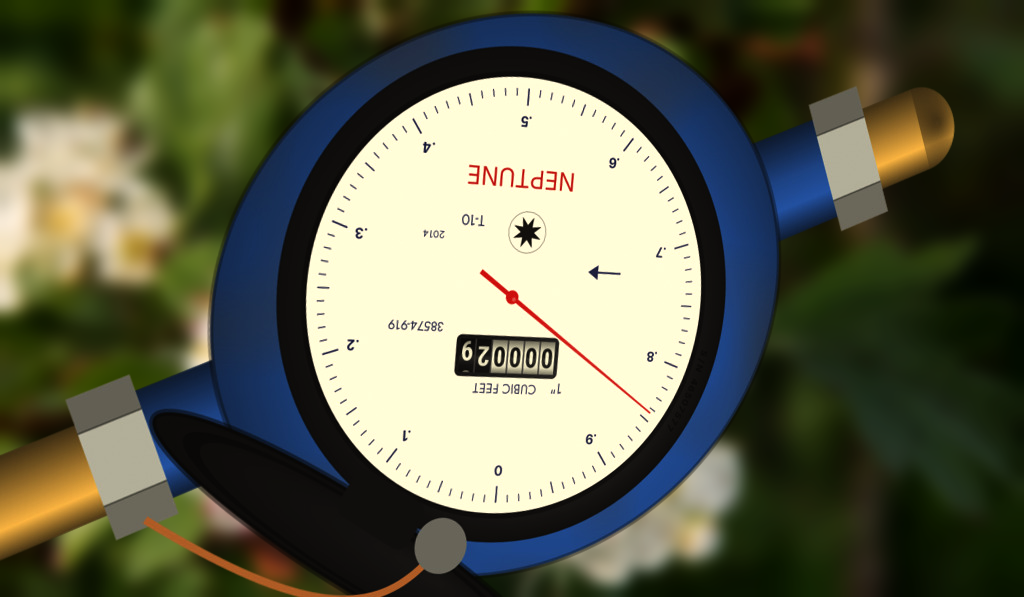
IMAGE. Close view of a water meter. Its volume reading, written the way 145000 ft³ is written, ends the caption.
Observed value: 28.84 ft³
